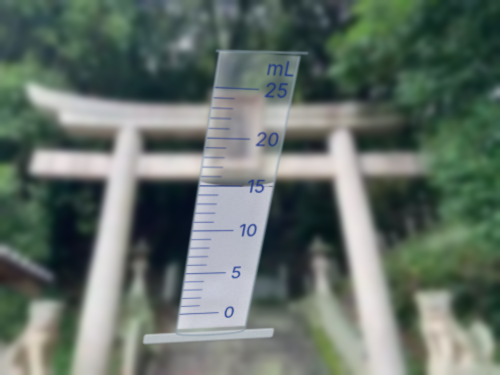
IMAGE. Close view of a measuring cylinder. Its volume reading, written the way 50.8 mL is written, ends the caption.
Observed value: 15 mL
